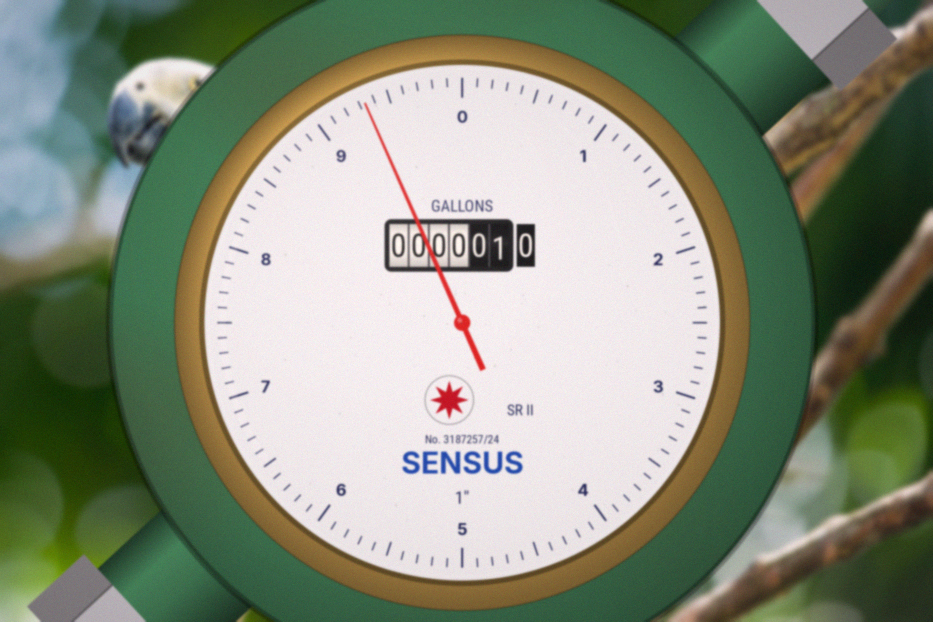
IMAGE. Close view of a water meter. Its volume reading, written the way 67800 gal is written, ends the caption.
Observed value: 9.3 gal
